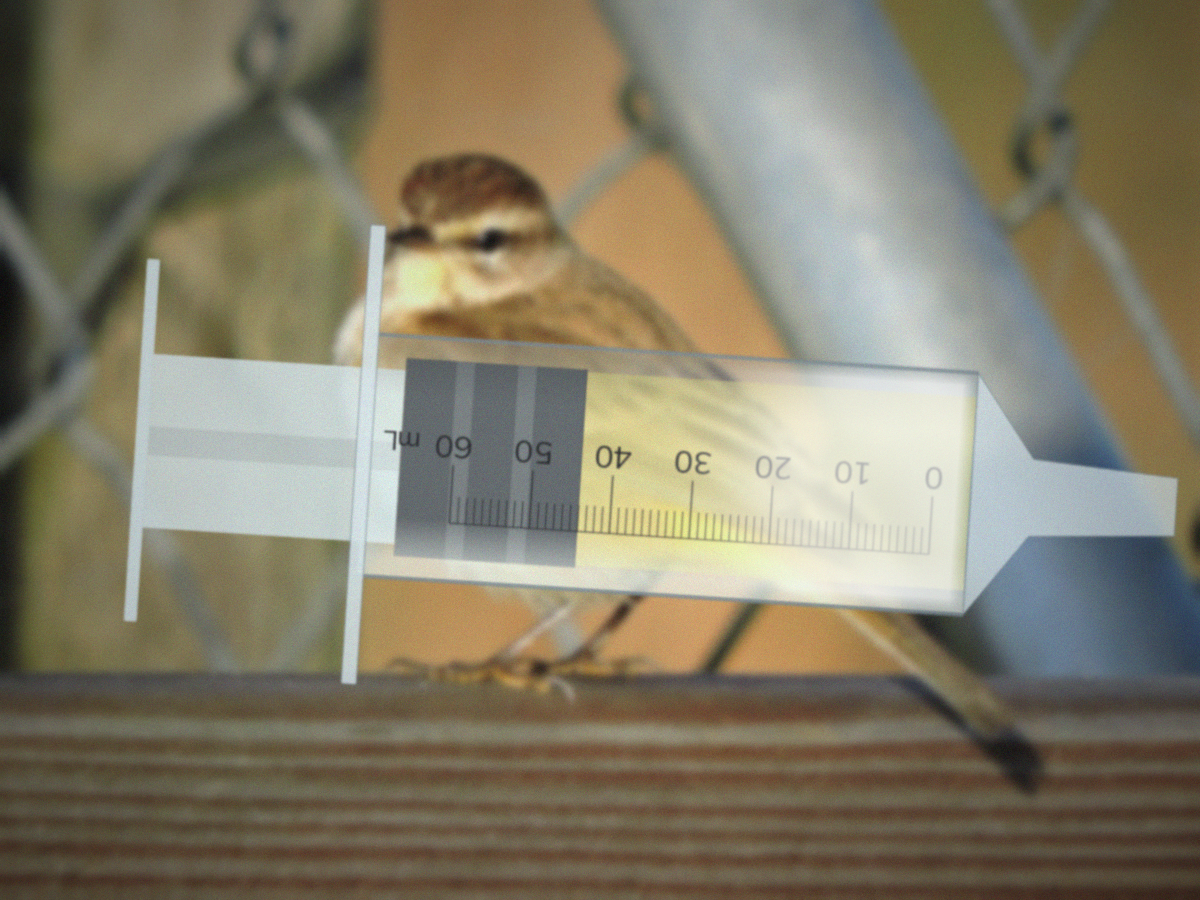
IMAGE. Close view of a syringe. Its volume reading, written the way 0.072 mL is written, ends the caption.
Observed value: 44 mL
